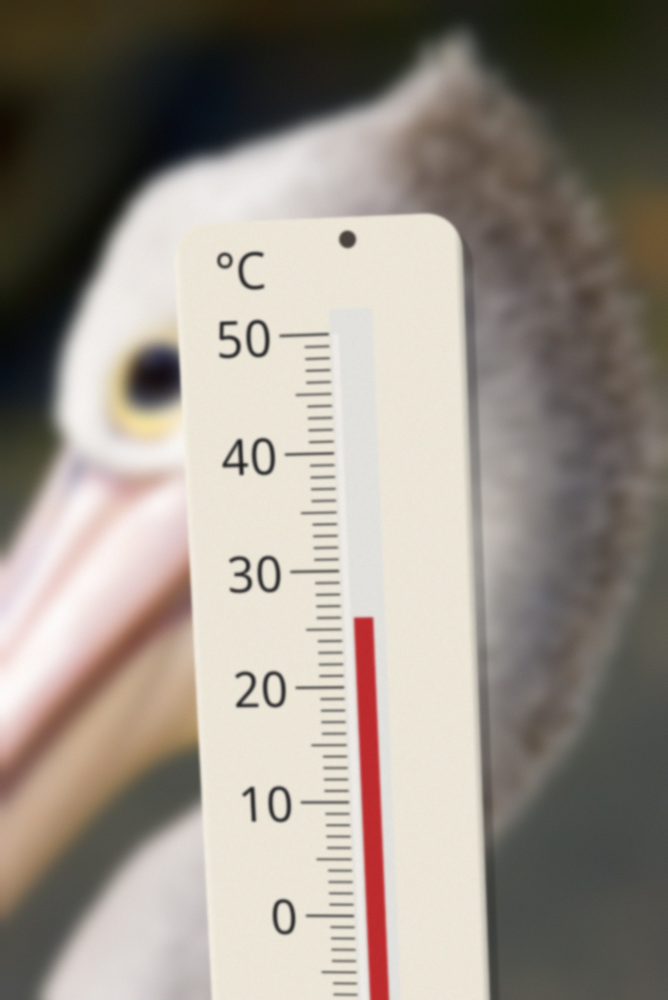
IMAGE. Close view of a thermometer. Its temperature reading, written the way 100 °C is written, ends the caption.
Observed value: 26 °C
